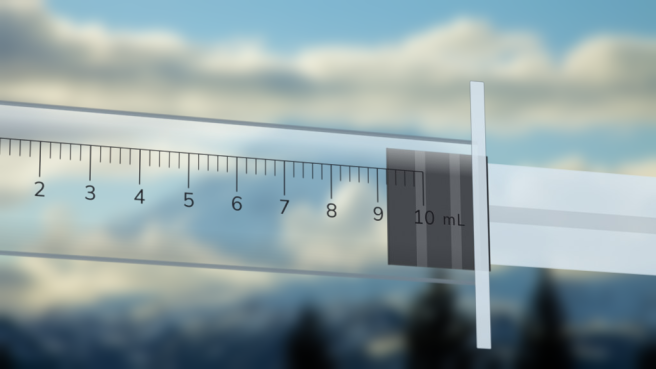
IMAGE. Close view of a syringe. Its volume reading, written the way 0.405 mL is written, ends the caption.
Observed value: 9.2 mL
